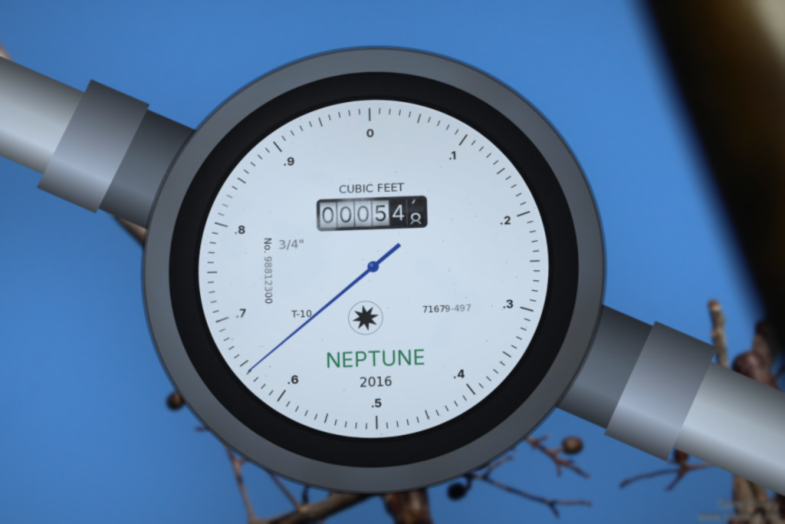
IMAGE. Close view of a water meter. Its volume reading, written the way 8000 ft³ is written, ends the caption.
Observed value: 547.64 ft³
